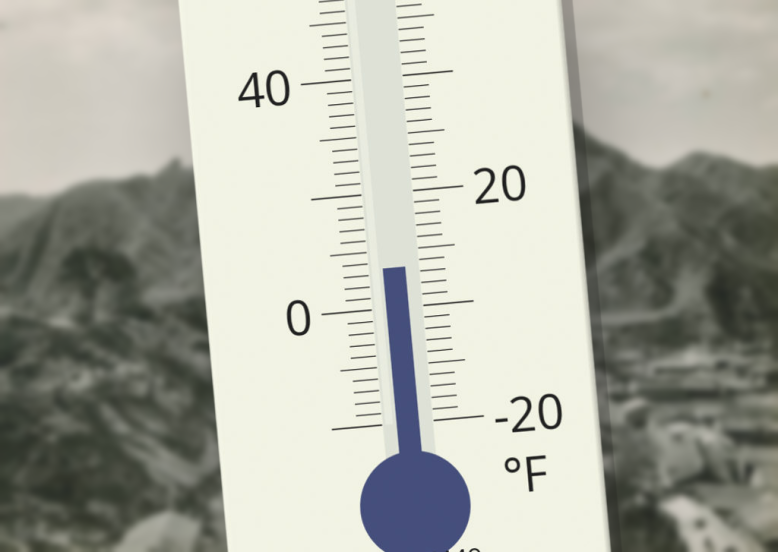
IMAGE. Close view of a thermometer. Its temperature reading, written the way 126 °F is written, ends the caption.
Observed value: 7 °F
